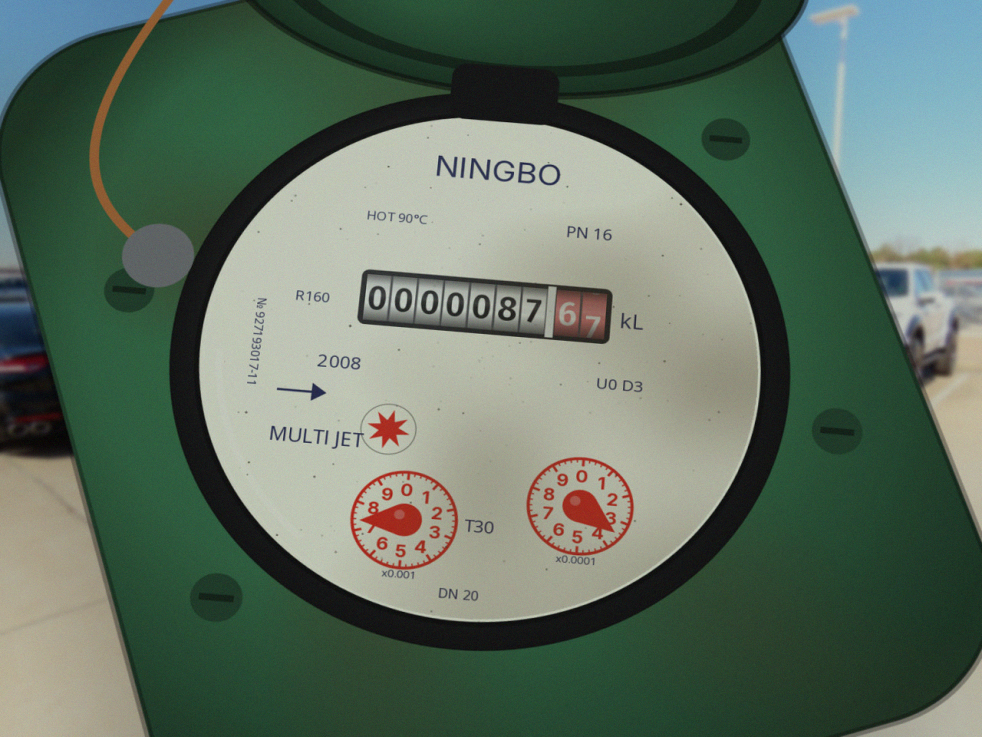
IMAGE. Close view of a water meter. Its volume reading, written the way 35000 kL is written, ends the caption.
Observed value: 87.6673 kL
